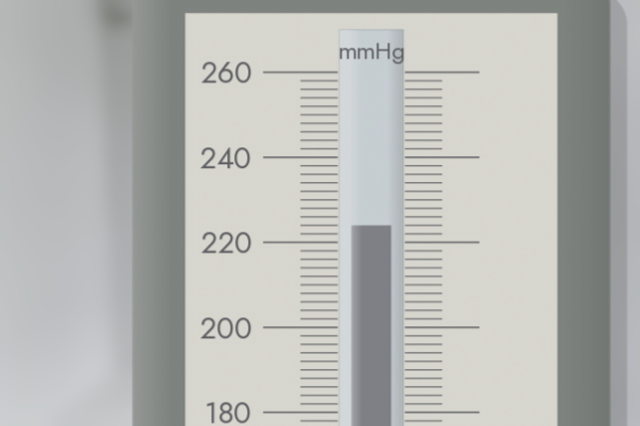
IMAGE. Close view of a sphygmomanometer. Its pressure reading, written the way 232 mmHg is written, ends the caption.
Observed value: 224 mmHg
